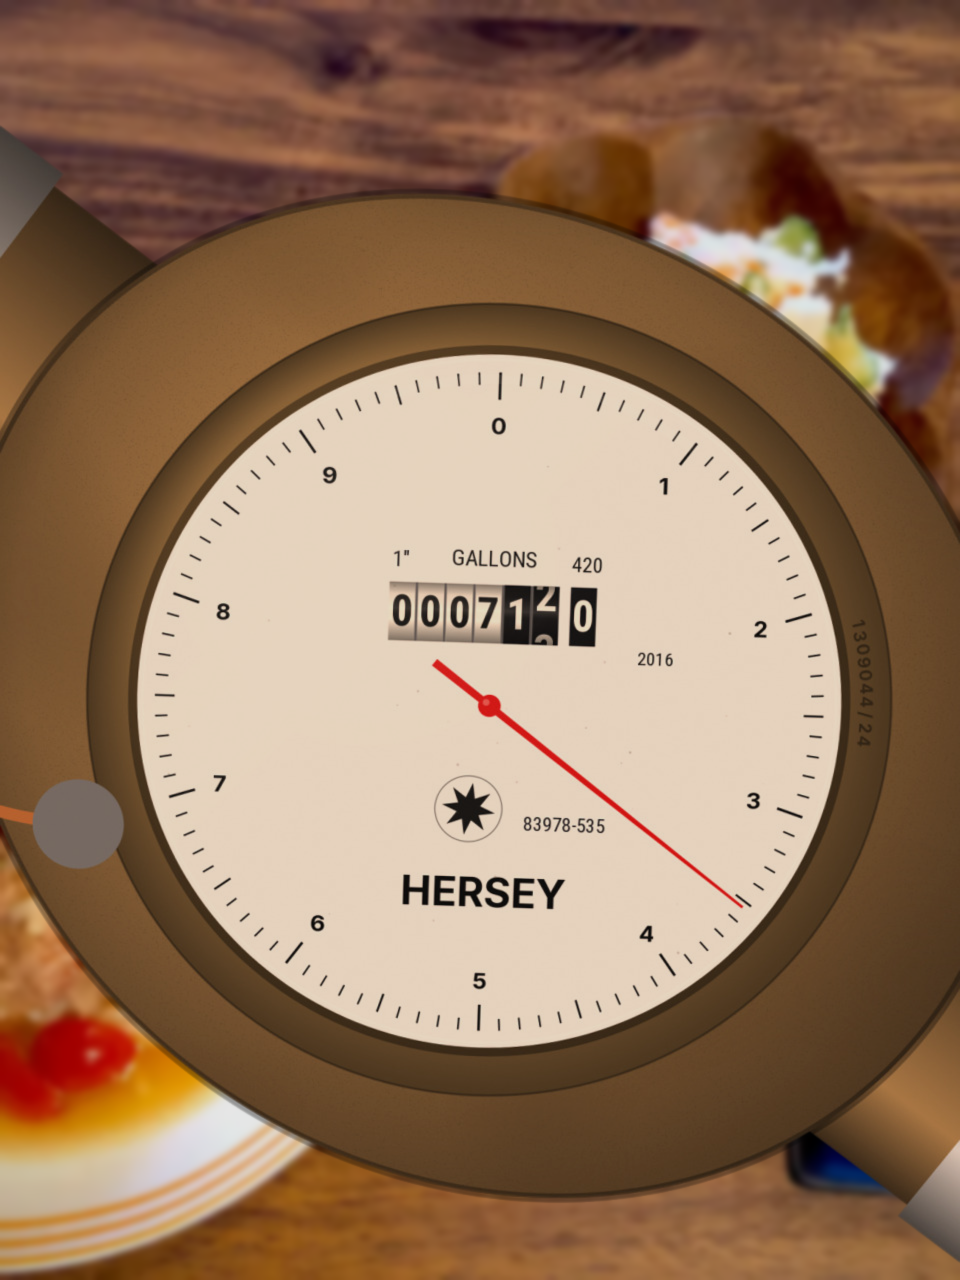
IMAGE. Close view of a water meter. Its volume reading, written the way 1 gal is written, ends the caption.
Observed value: 7123.5 gal
